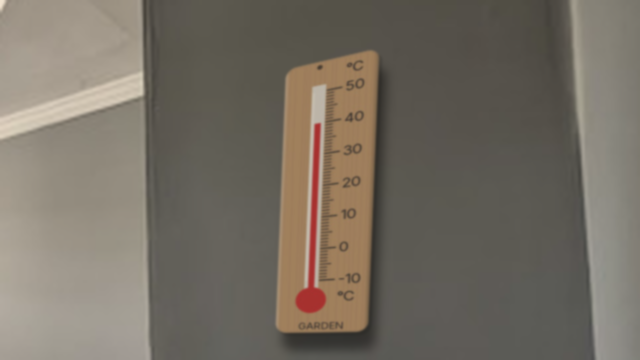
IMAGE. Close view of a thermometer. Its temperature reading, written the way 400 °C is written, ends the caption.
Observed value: 40 °C
